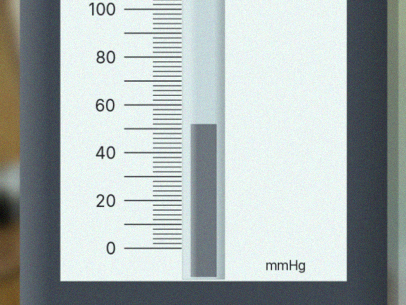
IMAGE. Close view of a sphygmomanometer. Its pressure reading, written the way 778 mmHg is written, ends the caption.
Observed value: 52 mmHg
